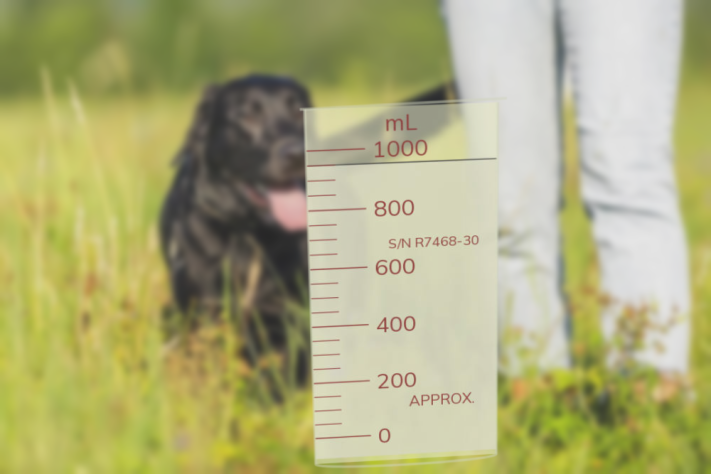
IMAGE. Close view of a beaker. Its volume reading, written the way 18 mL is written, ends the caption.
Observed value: 950 mL
